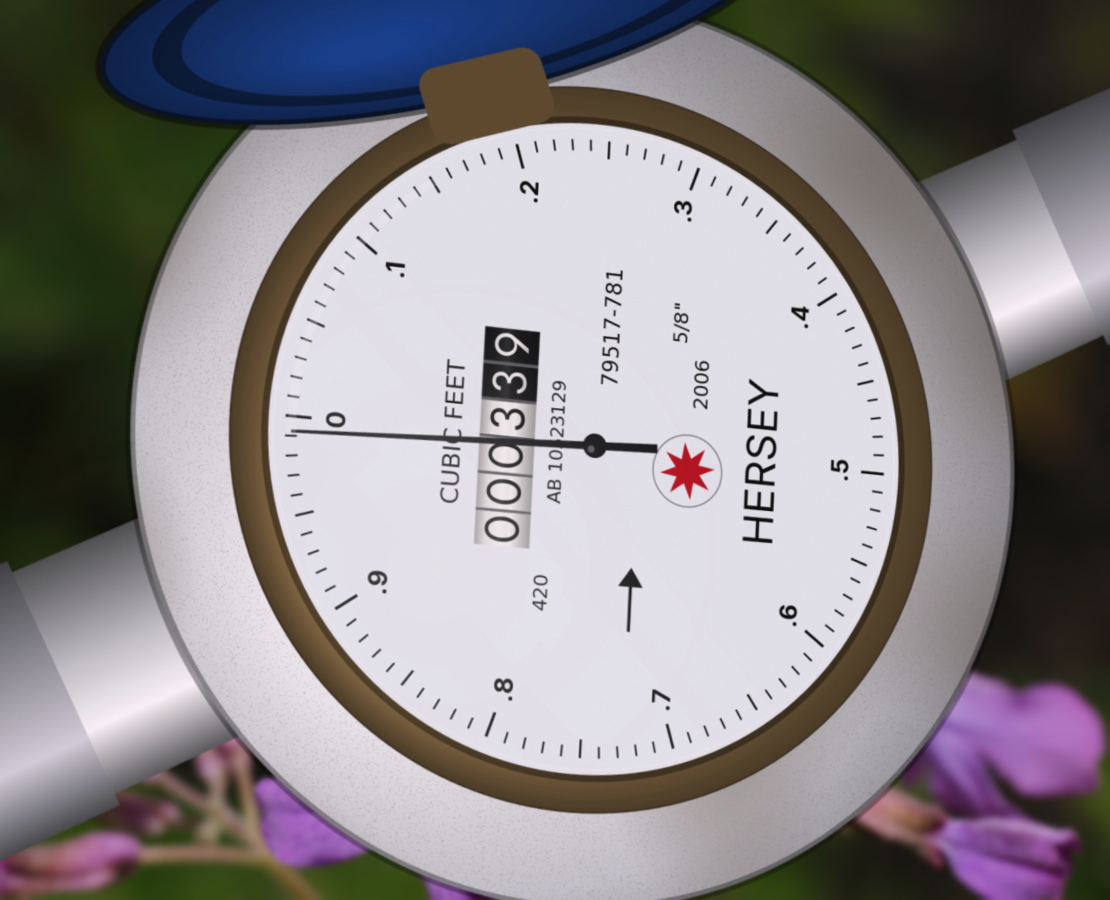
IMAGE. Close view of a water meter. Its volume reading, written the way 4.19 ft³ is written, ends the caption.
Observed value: 338.99 ft³
